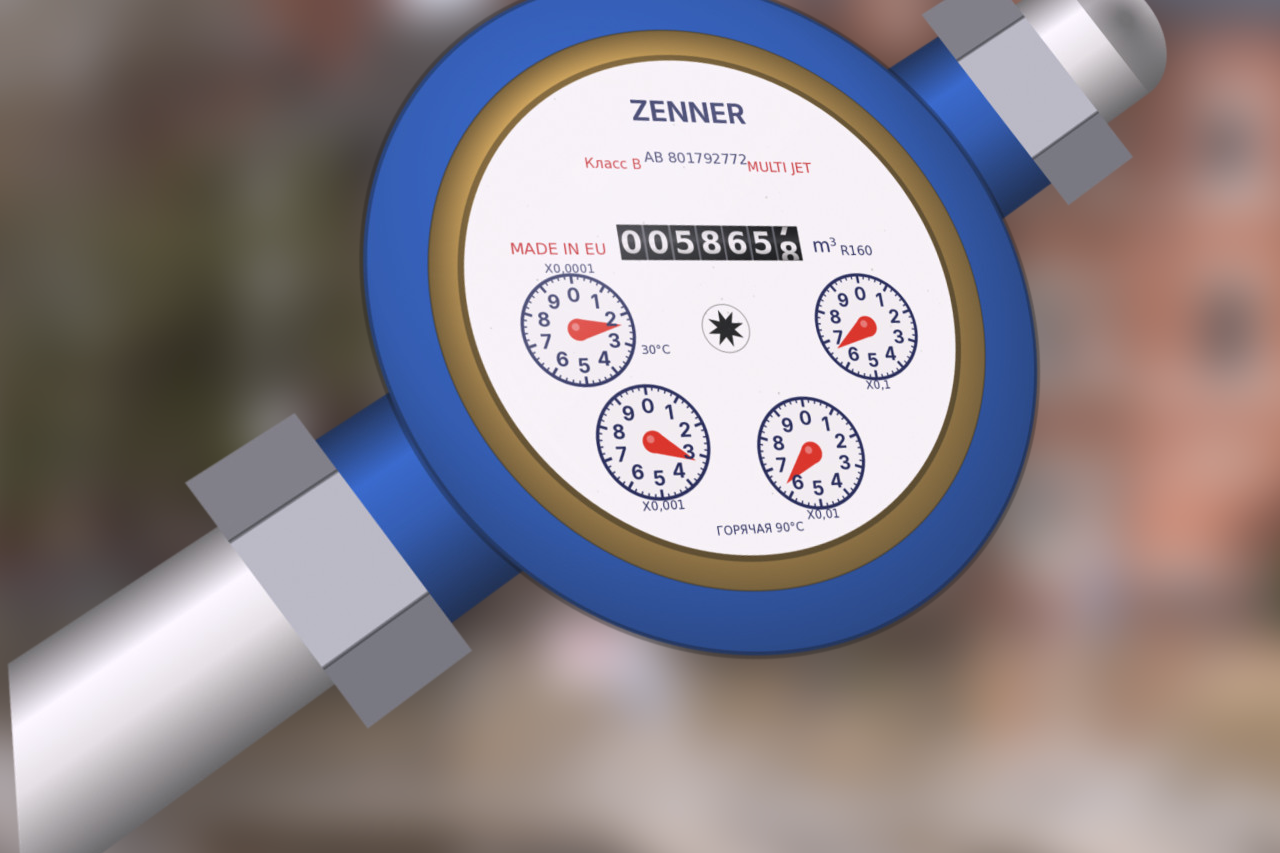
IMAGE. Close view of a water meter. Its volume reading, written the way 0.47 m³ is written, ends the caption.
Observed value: 58657.6632 m³
